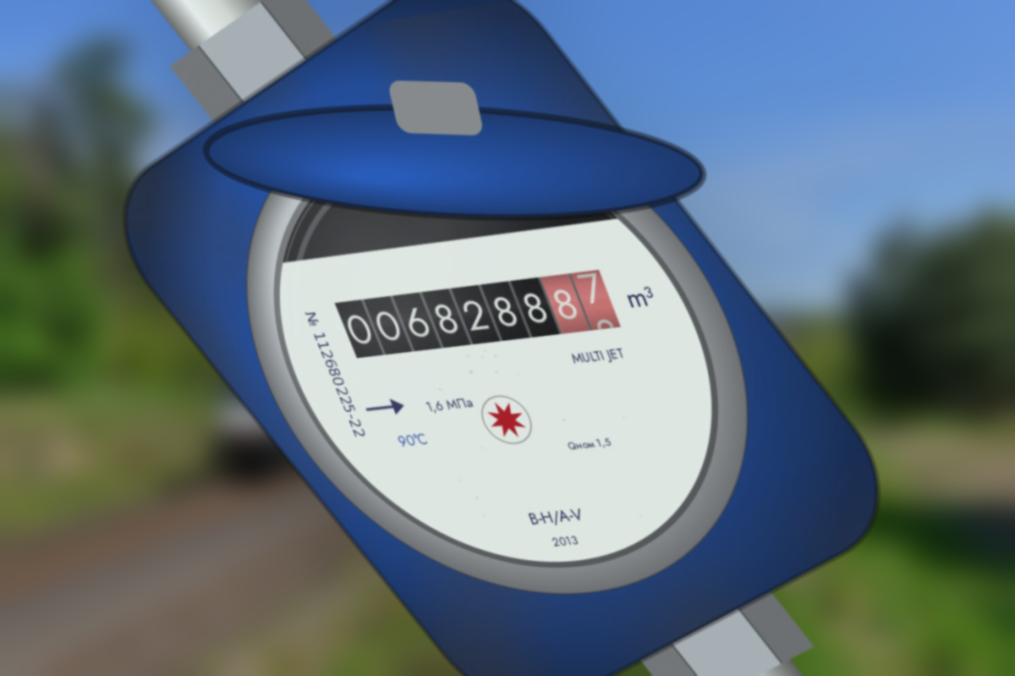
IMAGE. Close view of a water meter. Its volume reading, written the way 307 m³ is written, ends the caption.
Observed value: 68288.87 m³
